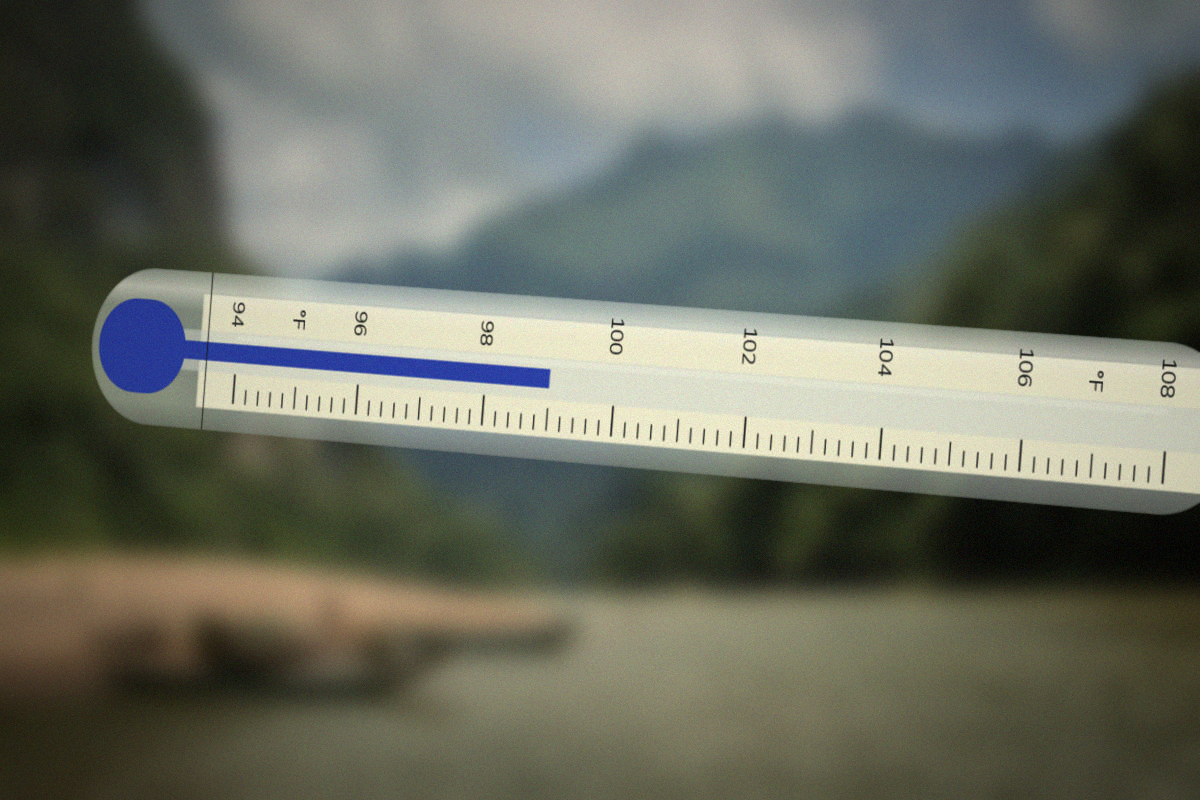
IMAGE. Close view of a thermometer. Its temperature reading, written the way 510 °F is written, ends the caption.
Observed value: 99 °F
